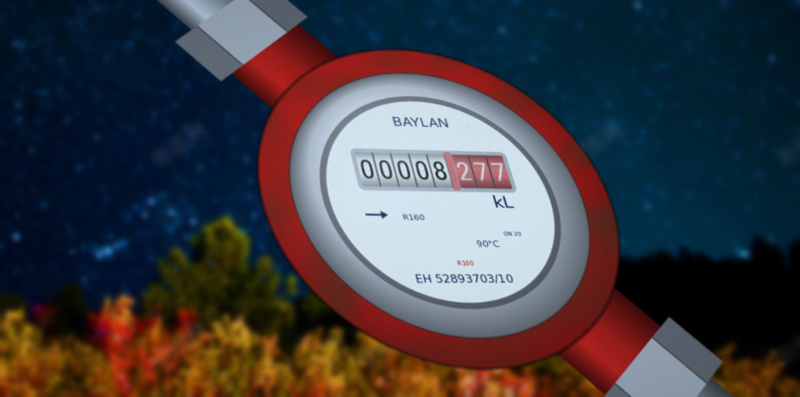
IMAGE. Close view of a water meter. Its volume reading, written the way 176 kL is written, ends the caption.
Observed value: 8.277 kL
